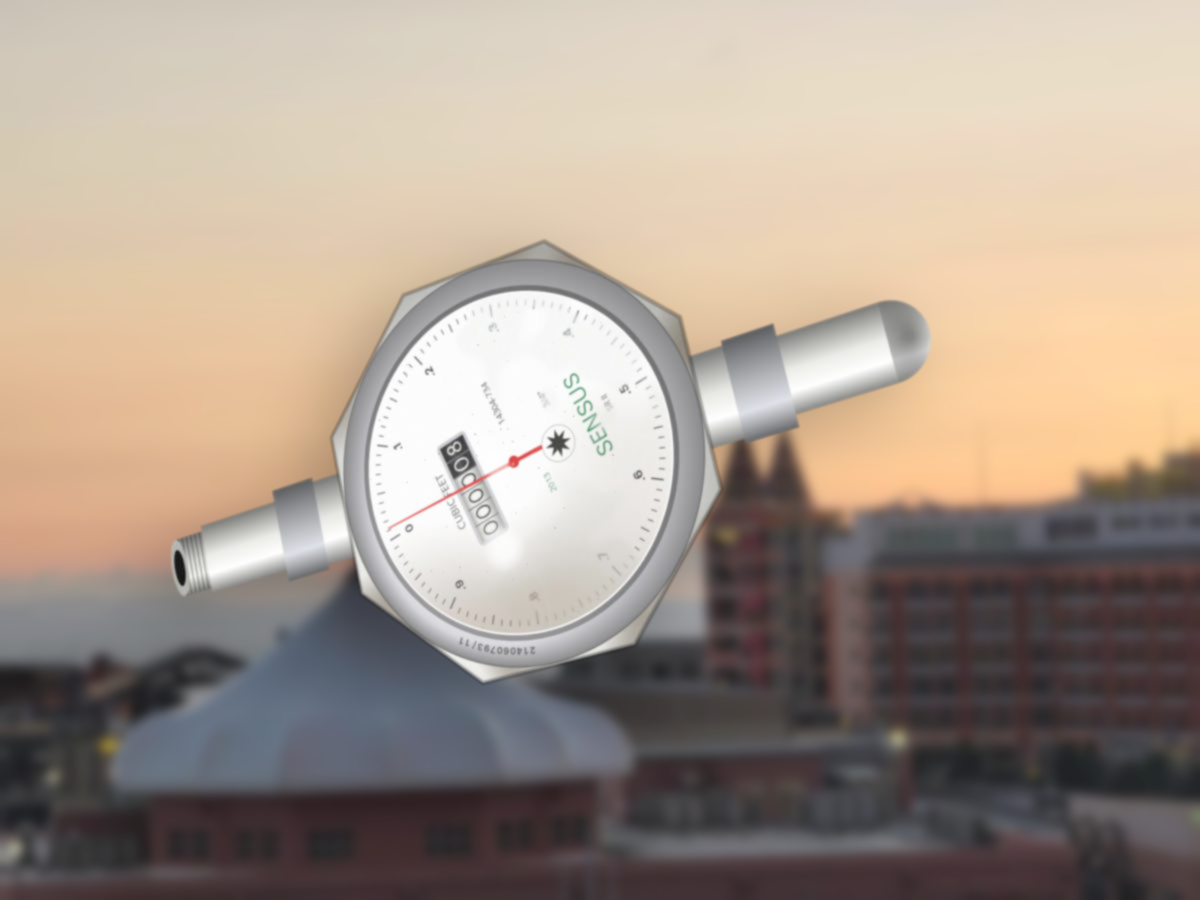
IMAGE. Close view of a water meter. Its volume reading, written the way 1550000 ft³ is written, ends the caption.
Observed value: 8.01 ft³
